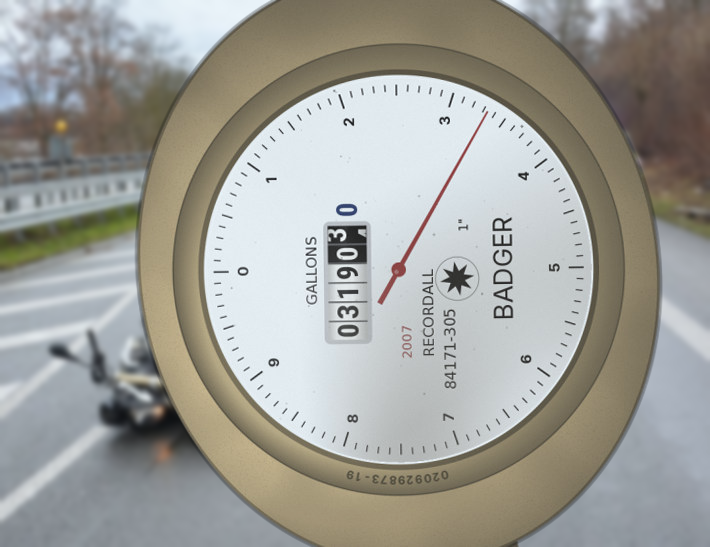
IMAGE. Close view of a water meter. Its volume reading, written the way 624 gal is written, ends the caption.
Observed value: 319033.3 gal
